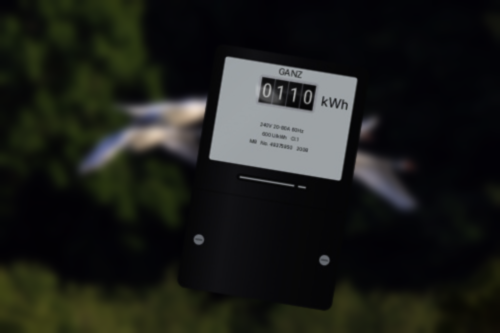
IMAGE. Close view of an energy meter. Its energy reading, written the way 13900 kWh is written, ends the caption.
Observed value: 110 kWh
